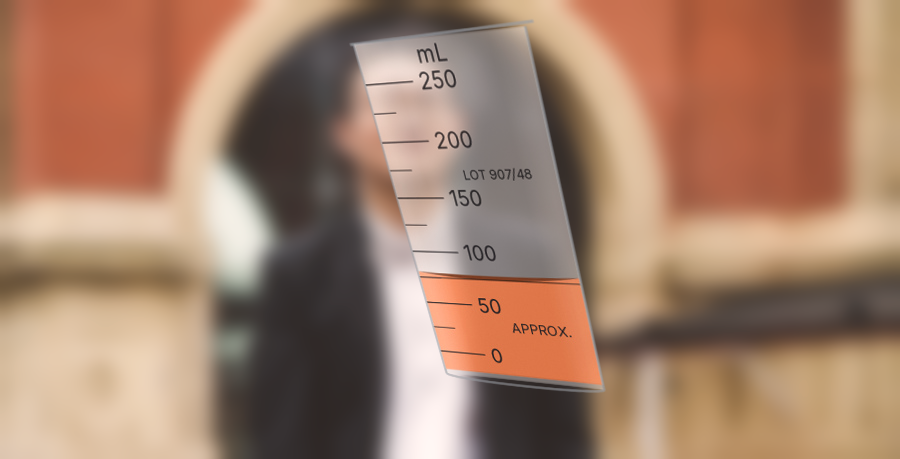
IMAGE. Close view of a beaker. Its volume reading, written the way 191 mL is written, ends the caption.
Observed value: 75 mL
